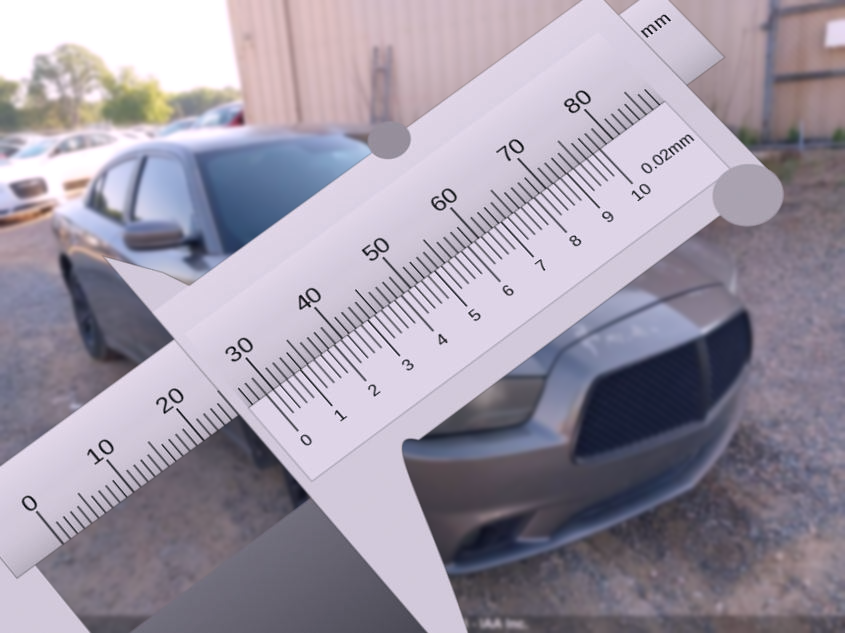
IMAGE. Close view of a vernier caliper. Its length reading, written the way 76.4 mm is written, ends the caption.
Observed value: 29.0 mm
